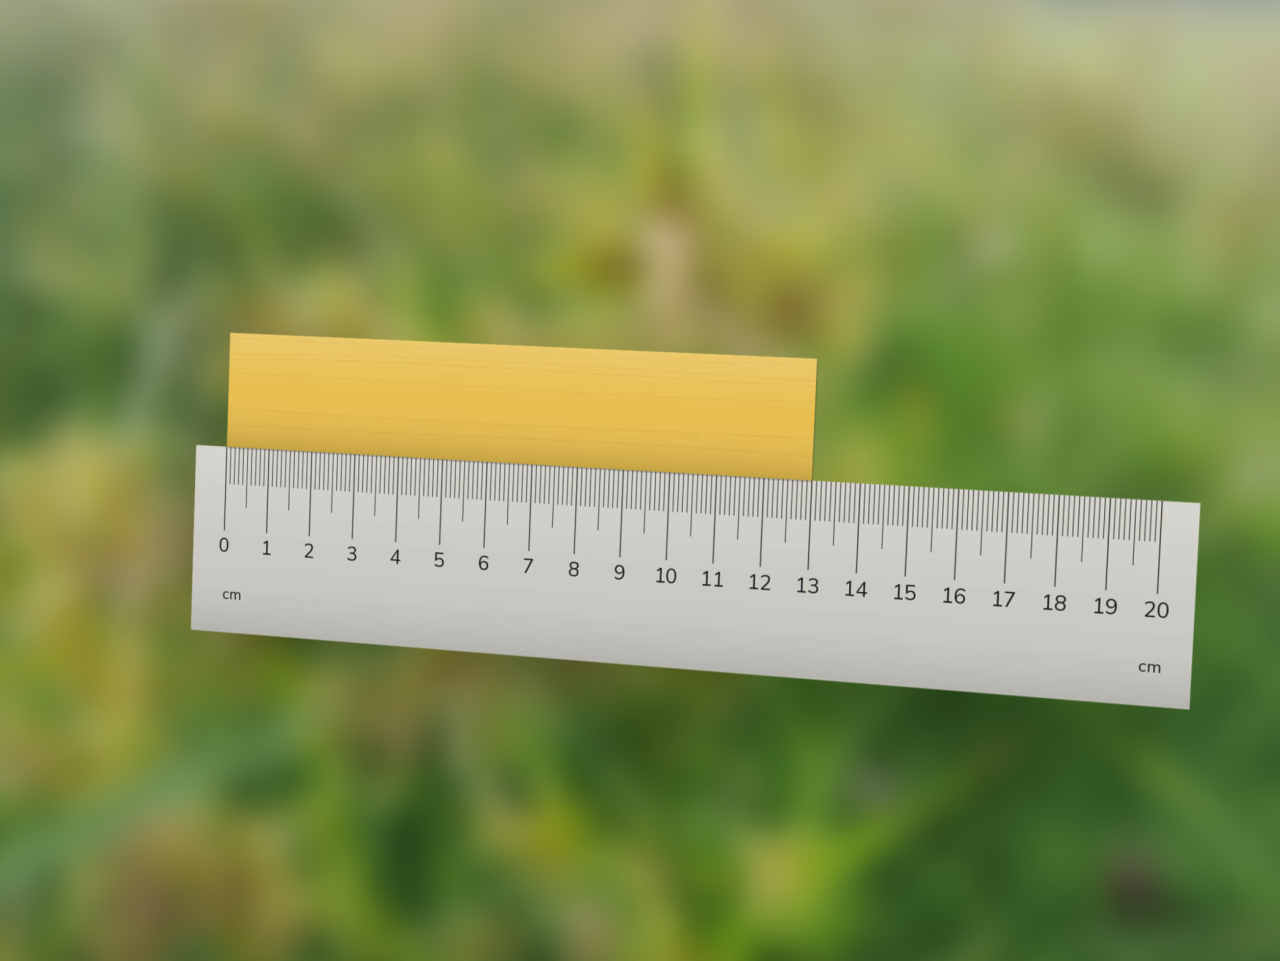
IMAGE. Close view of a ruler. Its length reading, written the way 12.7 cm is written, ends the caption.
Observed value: 13 cm
